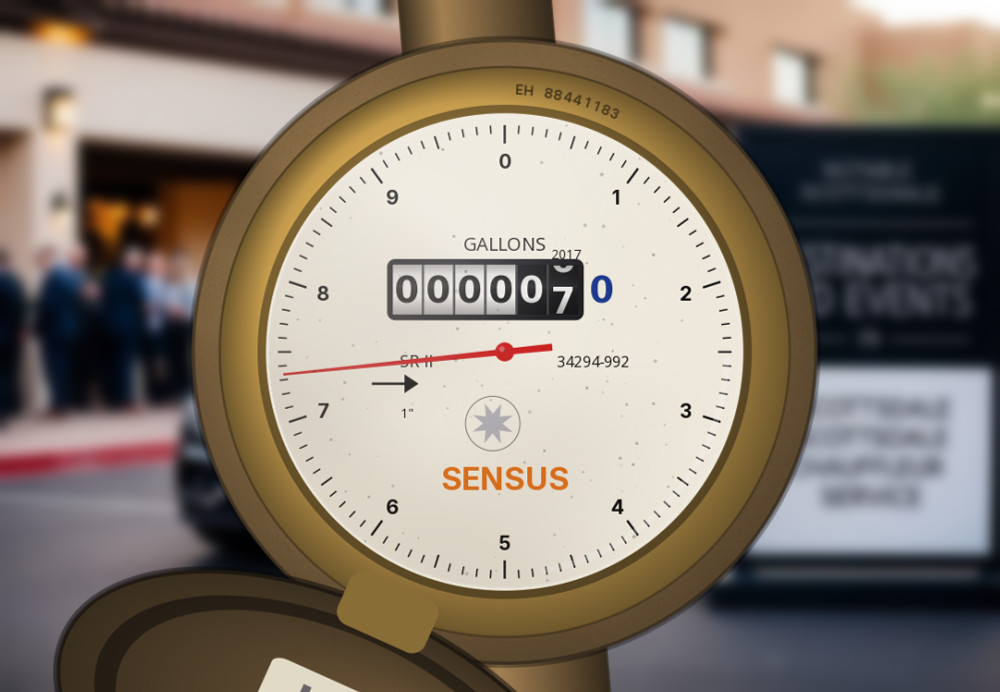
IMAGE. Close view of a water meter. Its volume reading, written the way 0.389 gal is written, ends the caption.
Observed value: 67.3 gal
